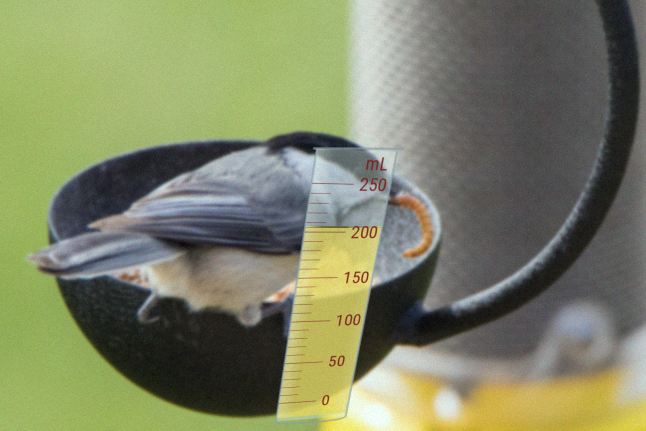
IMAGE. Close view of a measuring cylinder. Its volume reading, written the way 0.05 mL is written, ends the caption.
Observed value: 205 mL
